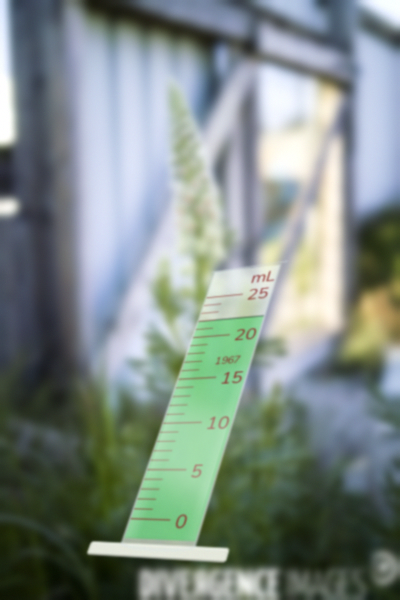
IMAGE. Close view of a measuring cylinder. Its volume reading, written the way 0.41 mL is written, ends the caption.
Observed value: 22 mL
